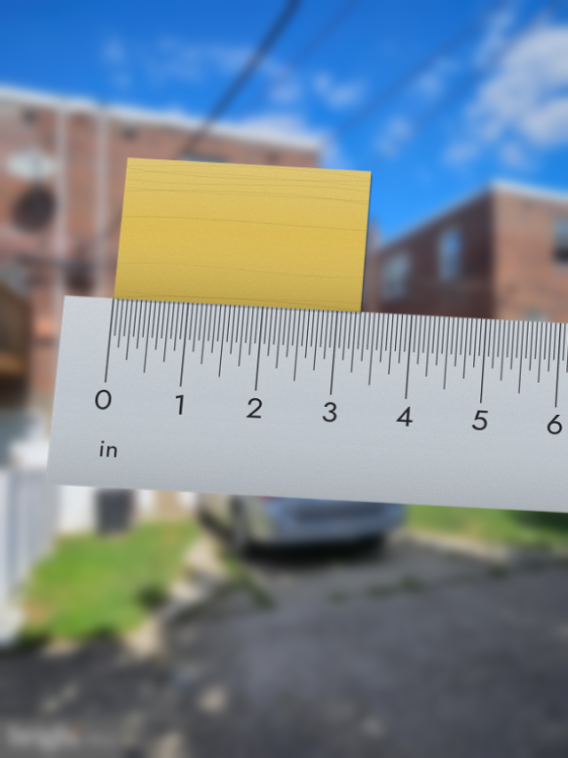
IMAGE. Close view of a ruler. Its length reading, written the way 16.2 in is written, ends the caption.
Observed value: 3.3125 in
